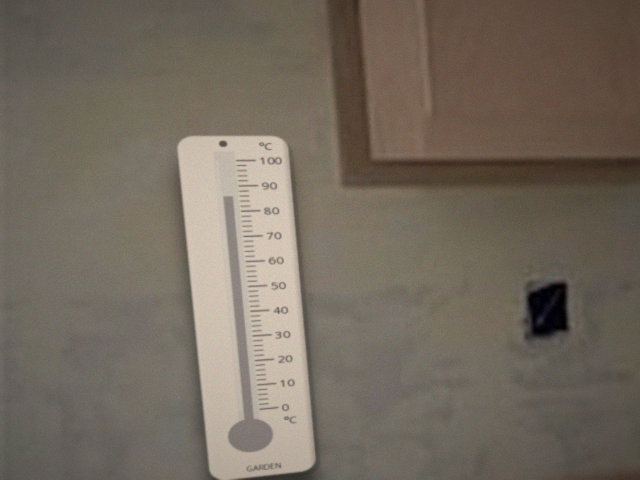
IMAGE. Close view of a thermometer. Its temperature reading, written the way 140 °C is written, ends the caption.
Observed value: 86 °C
